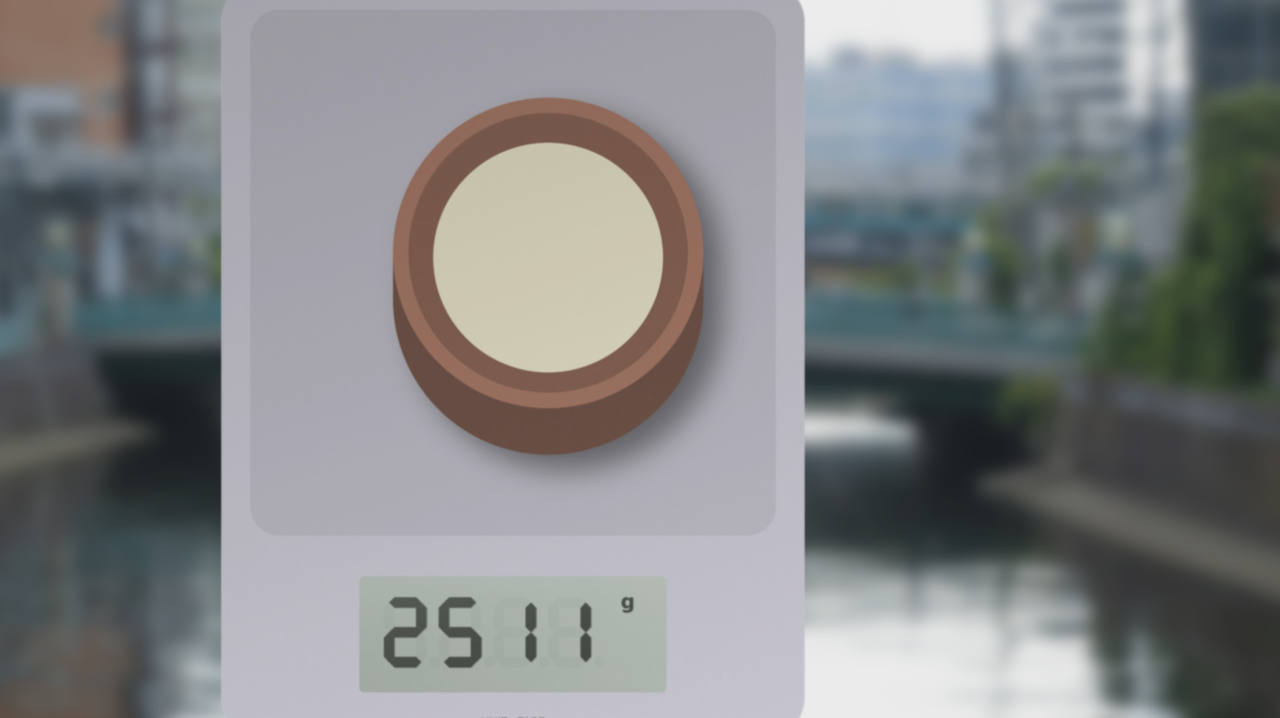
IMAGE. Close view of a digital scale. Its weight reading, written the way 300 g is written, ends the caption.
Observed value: 2511 g
